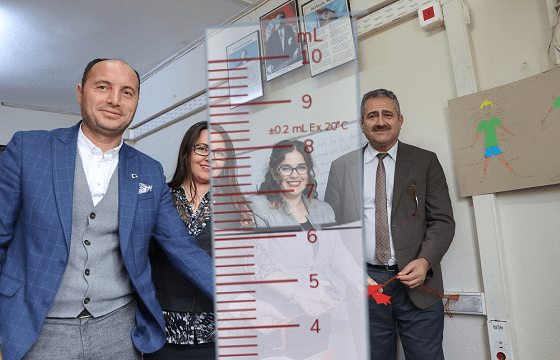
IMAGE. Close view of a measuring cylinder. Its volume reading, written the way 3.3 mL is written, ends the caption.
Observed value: 6.1 mL
